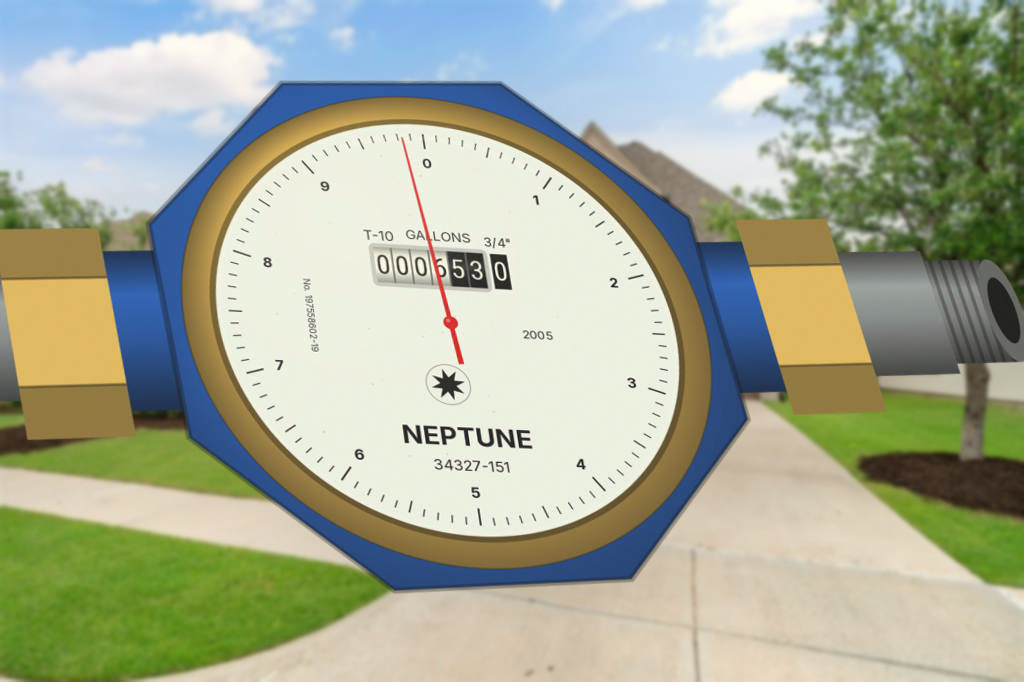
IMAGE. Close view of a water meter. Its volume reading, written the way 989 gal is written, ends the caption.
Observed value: 6529.8 gal
